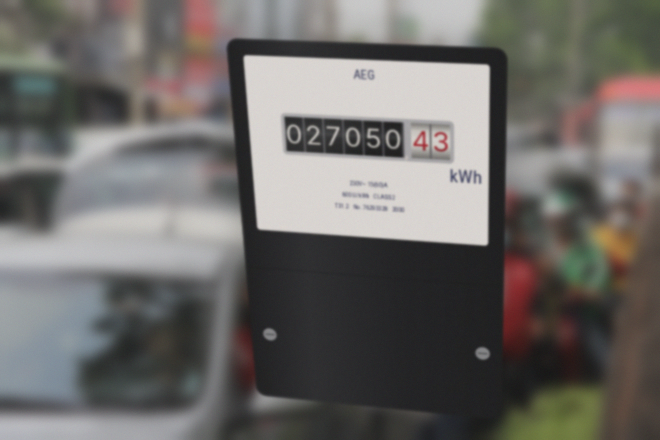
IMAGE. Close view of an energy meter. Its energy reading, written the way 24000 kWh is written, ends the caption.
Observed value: 27050.43 kWh
